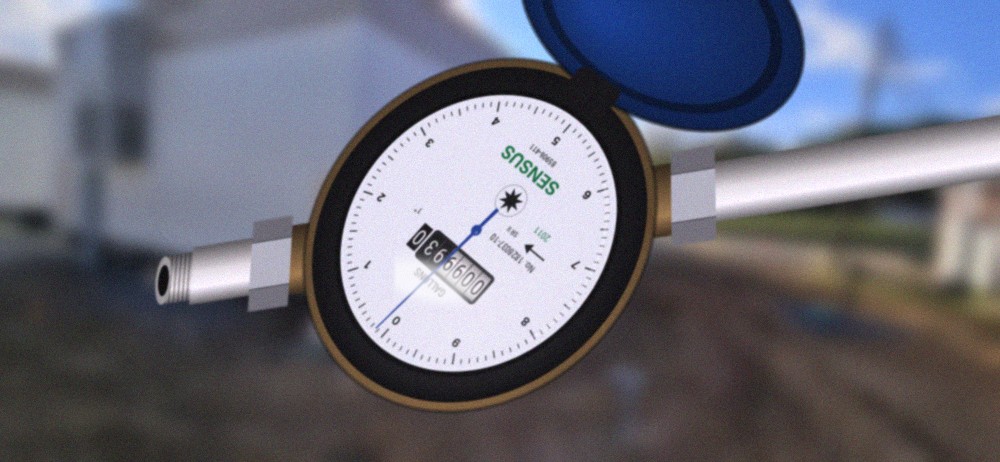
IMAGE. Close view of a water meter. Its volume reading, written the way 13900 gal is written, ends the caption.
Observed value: 99930.1 gal
